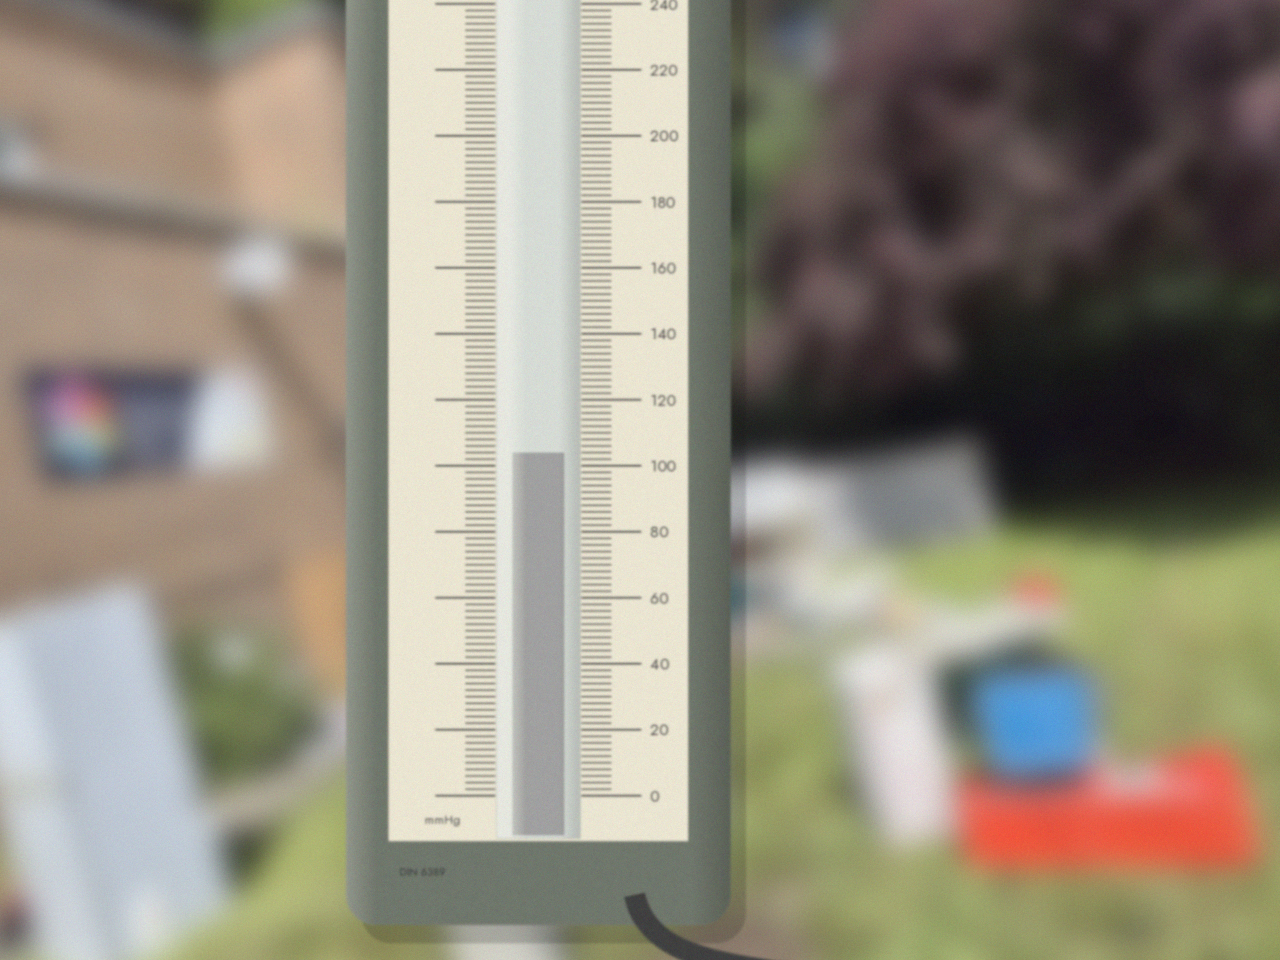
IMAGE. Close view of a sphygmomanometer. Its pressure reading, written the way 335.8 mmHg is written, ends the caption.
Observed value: 104 mmHg
